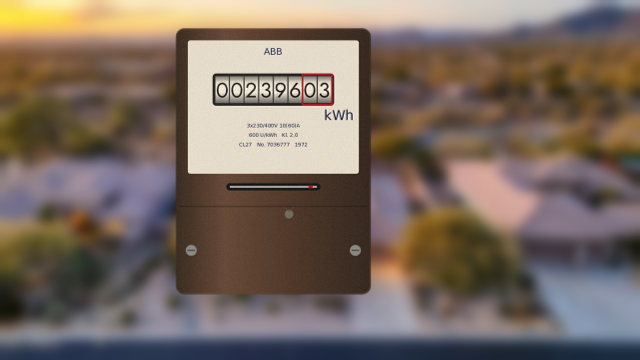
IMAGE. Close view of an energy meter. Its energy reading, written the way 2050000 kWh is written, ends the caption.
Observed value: 2396.03 kWh
